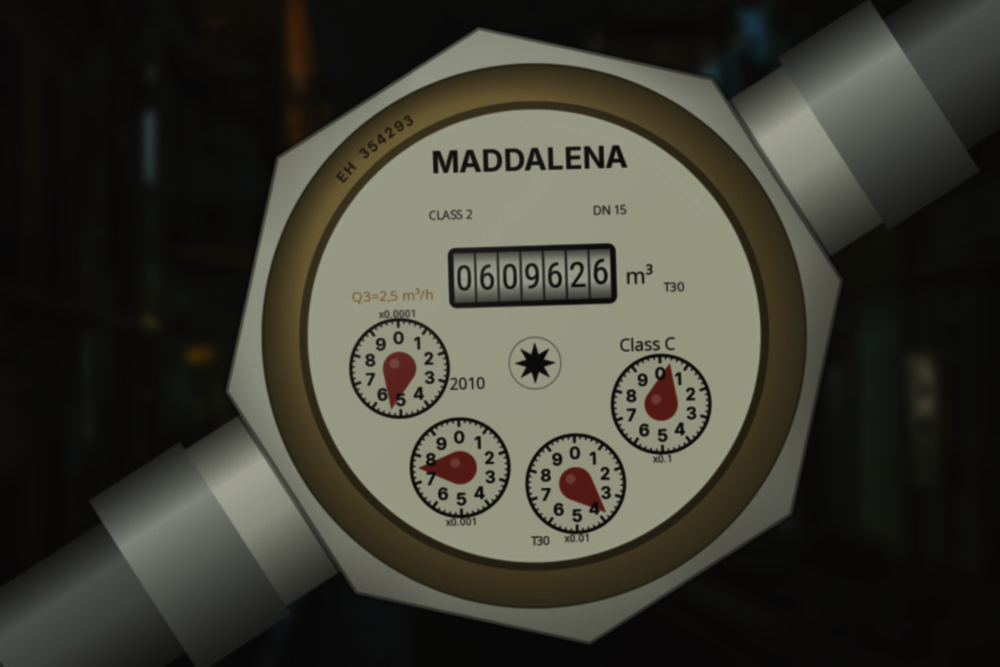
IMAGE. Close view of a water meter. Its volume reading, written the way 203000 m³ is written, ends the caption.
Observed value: 609626.0375 m³
